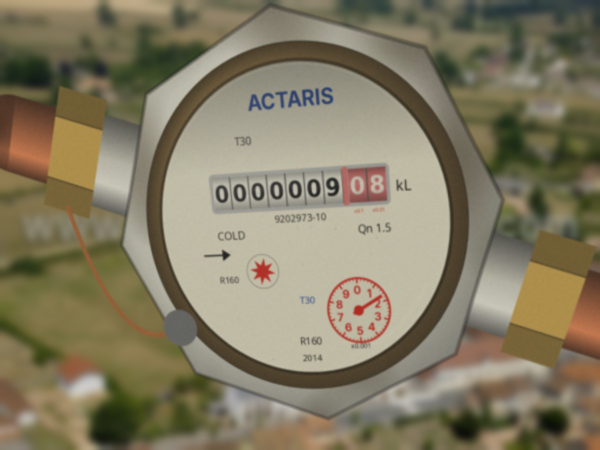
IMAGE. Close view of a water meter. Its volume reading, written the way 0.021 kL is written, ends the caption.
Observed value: 9.081 kL
